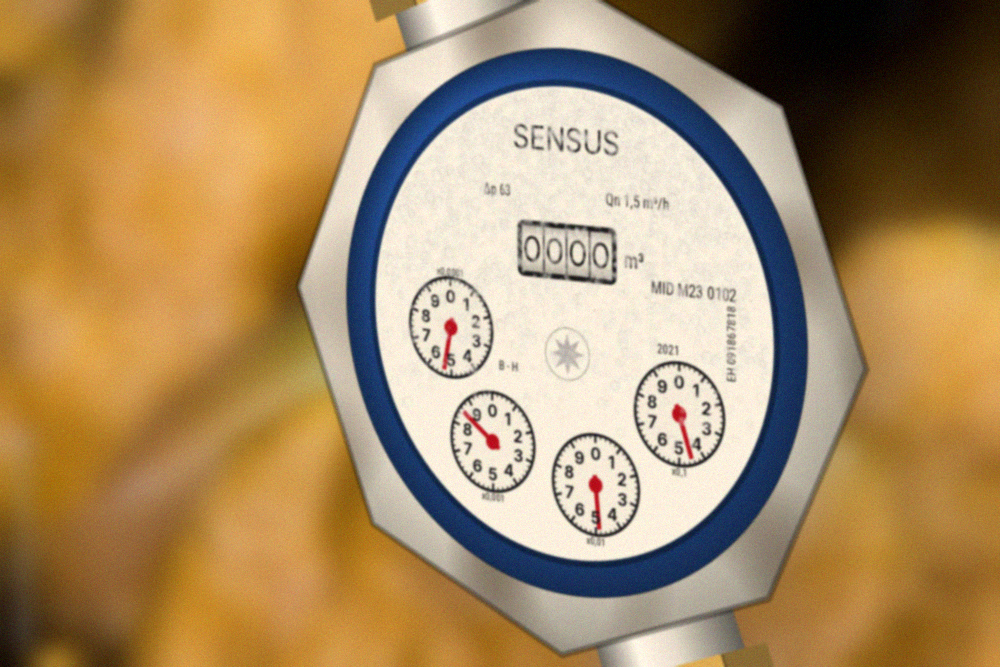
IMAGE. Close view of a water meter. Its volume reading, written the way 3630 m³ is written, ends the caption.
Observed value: 0.4485 m³
